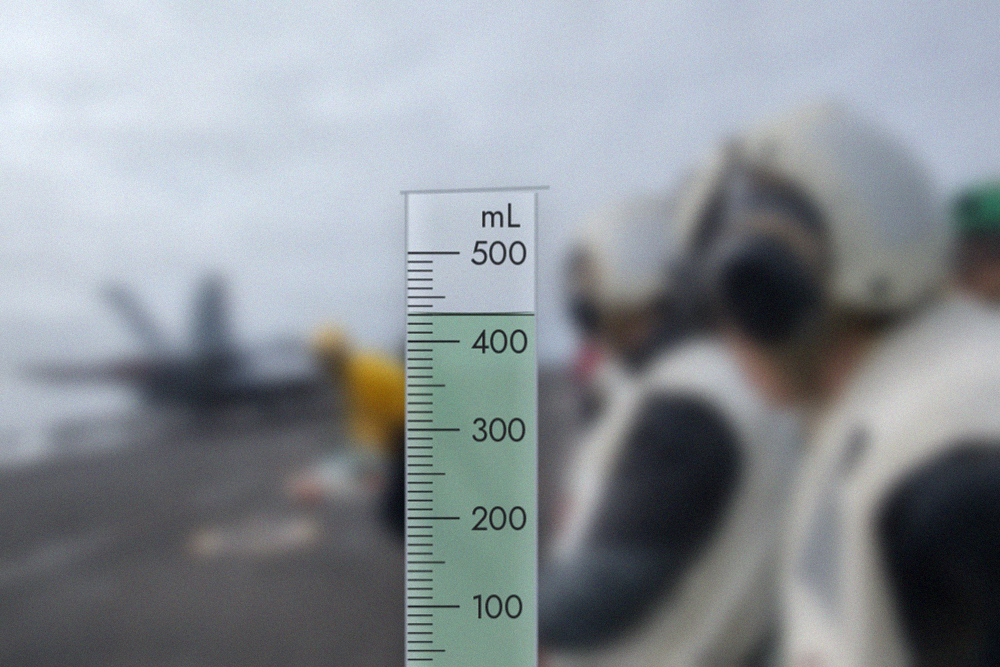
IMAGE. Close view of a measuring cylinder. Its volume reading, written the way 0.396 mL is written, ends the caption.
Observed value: 430 mL
